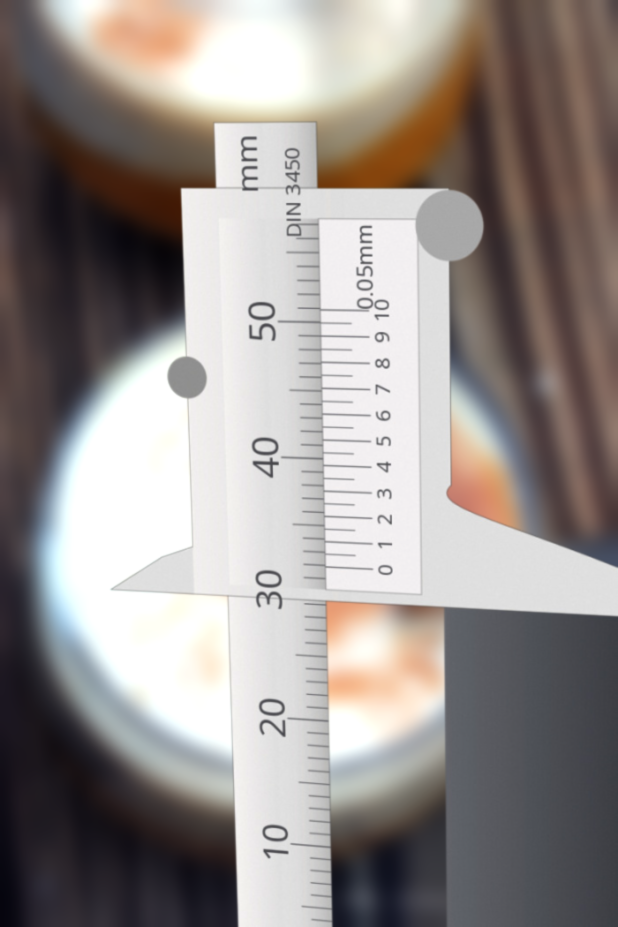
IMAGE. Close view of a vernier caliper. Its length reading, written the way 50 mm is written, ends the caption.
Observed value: 31.9 mm
